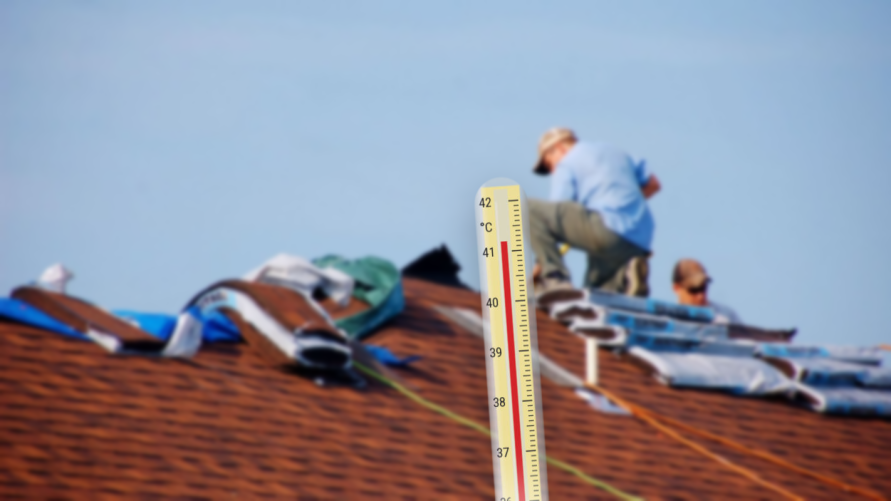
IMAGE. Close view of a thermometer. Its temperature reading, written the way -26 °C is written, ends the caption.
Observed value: 41.2 °C
